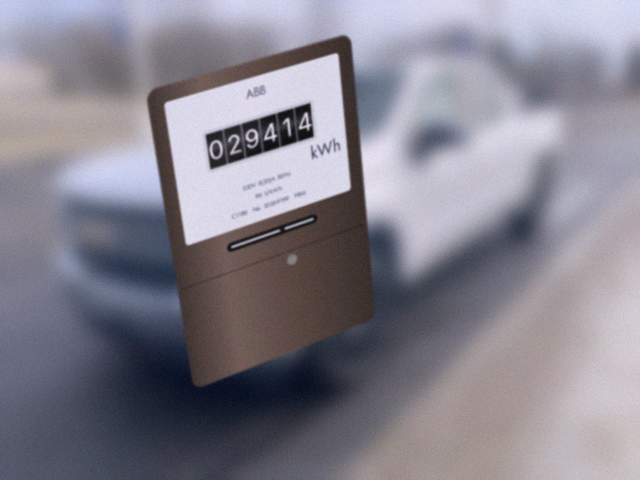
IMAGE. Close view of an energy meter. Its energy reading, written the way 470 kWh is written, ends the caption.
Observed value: 29414 kWh
